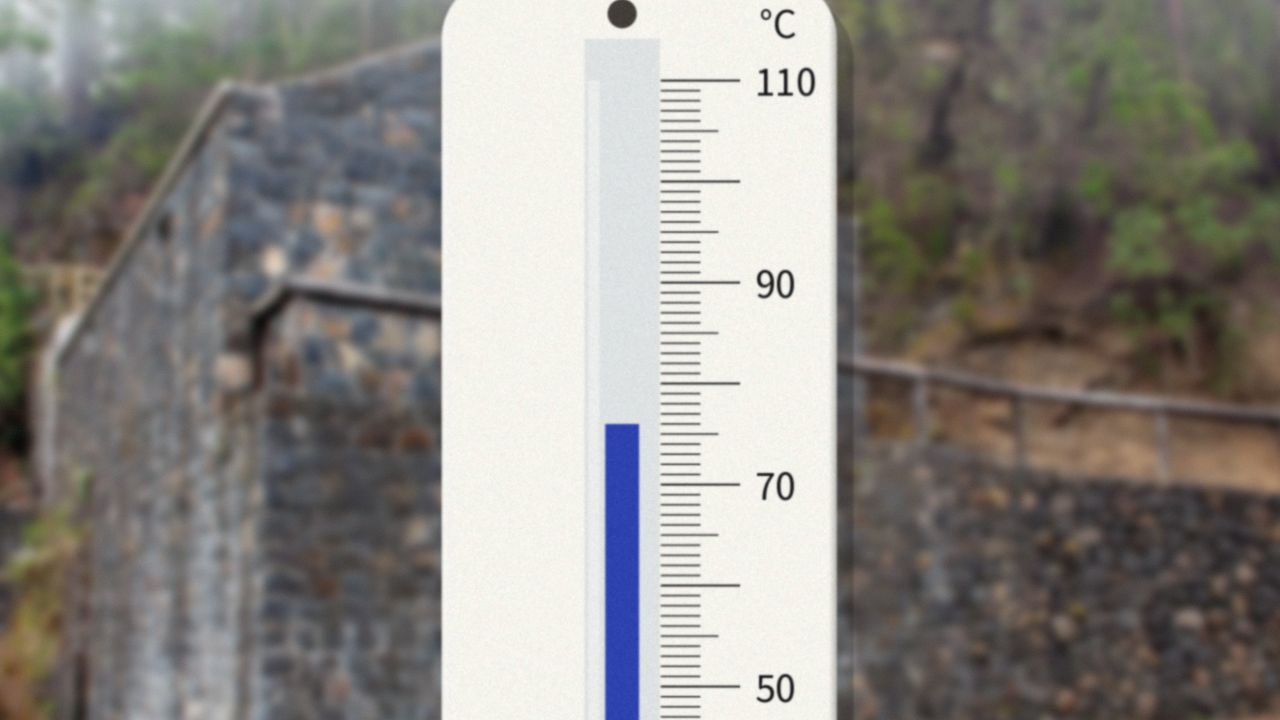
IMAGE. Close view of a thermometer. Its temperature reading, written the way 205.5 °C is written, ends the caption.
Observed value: 76 °C
